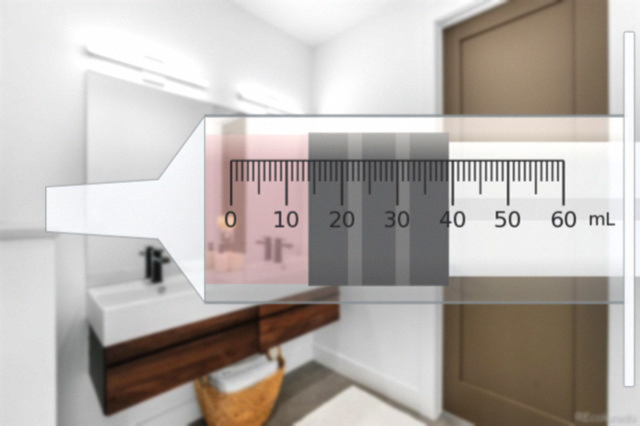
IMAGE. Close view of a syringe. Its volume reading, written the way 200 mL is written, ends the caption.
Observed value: 14 mL
